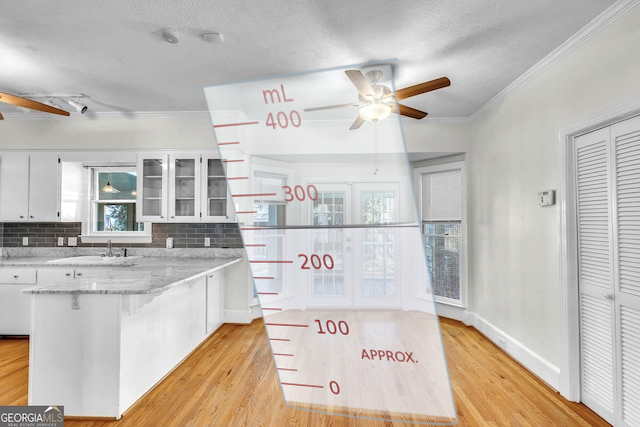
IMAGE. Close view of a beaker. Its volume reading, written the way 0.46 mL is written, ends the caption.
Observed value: 250 mL
